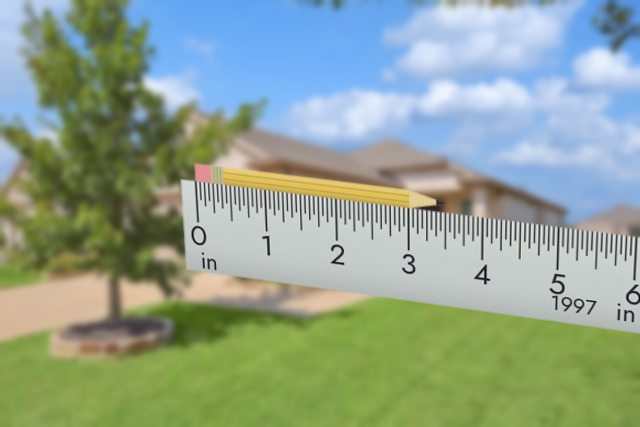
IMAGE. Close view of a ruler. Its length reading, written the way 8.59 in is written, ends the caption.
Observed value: 3.5 in
